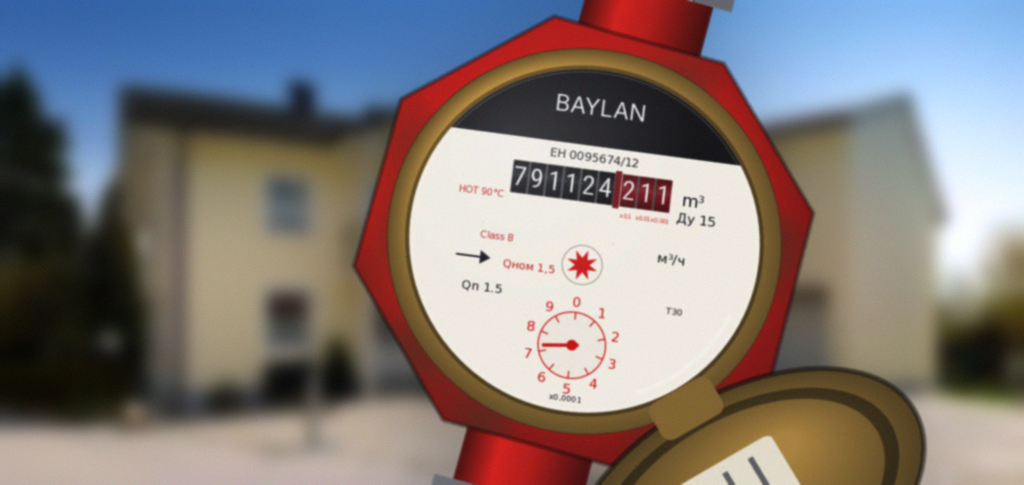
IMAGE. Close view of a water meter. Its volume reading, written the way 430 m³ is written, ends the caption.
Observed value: 791124.2117 m³
